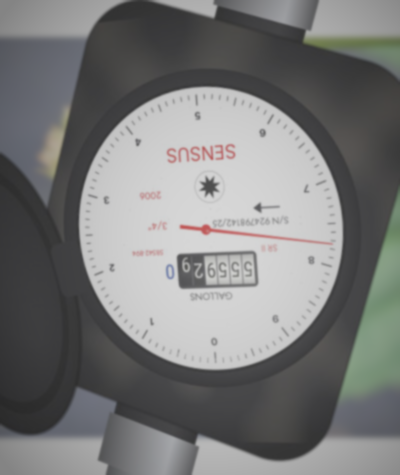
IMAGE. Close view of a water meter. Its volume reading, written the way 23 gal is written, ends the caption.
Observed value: 5559287.7 gal
